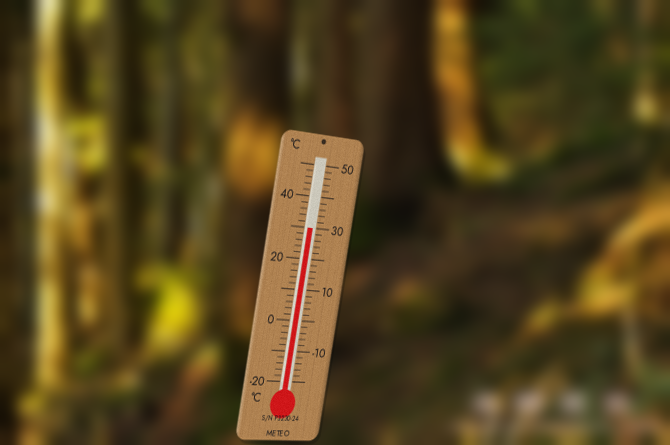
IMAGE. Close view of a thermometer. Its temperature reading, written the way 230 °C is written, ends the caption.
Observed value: 30 °C
